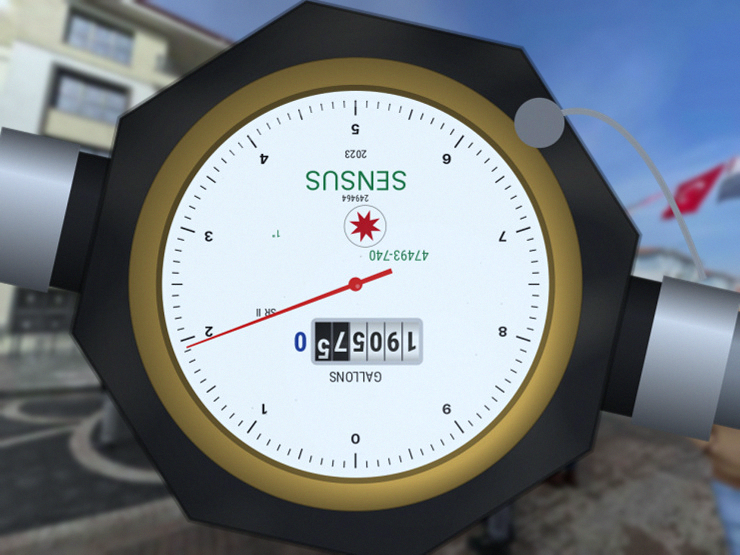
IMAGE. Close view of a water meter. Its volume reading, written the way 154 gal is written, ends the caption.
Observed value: 1905751.9 gal
